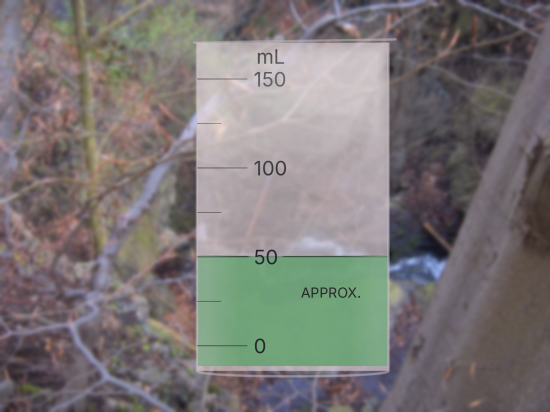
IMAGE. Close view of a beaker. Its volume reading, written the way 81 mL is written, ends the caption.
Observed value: 50 mL
